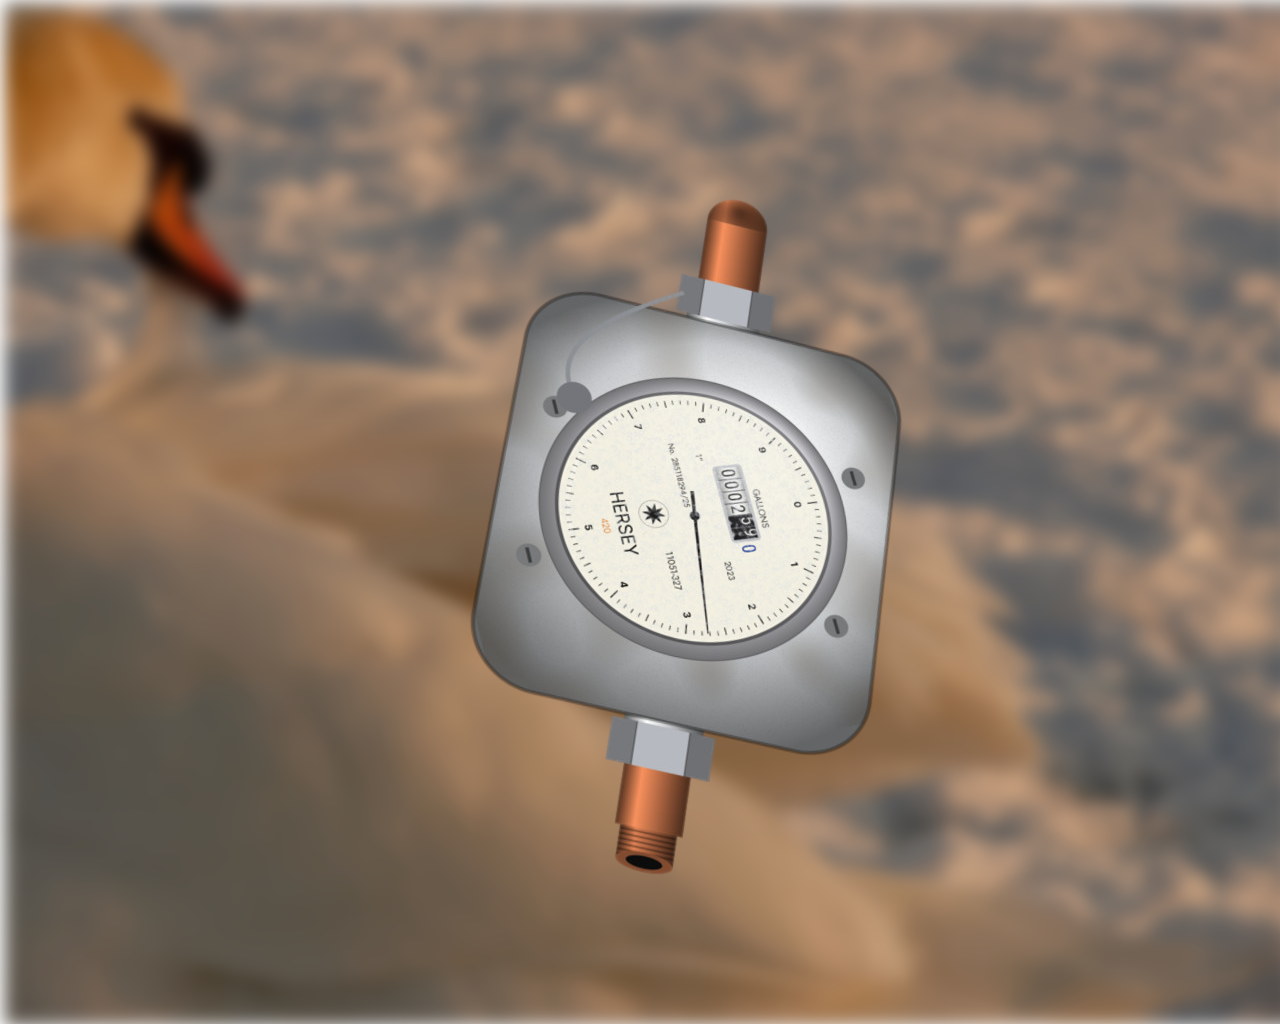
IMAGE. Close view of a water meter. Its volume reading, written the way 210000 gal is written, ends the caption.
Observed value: 2592.7 gal
